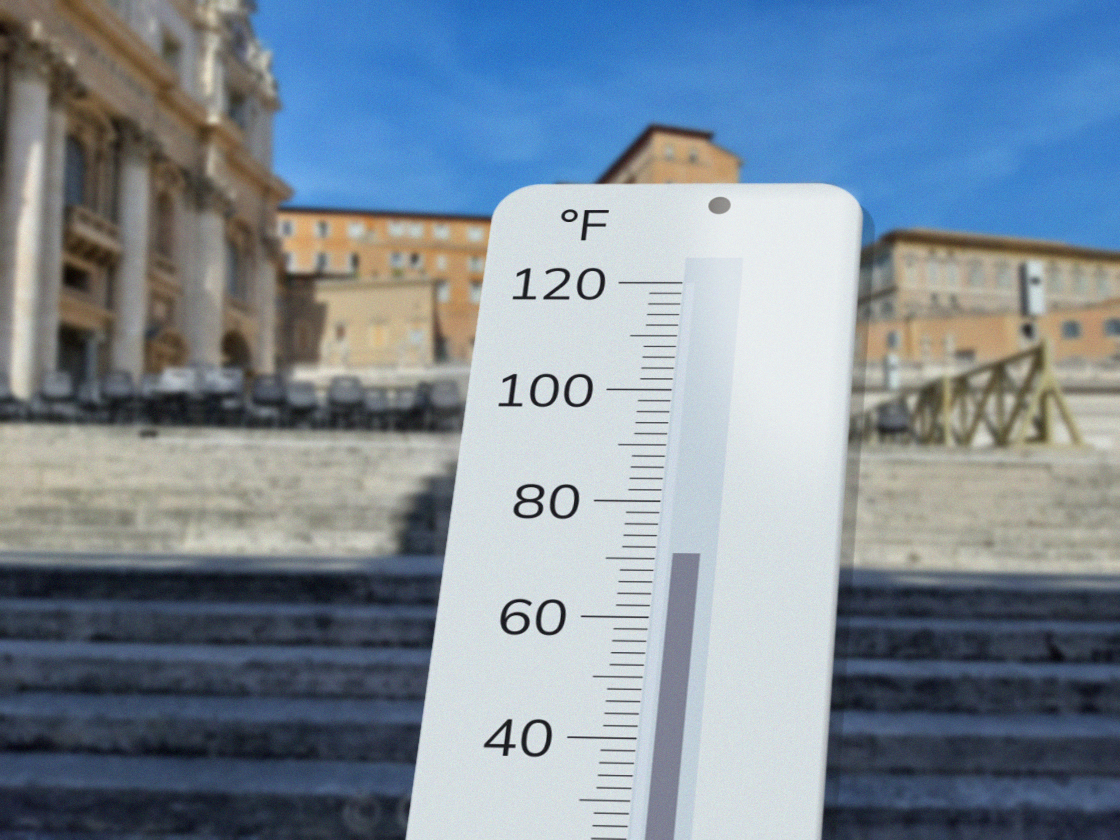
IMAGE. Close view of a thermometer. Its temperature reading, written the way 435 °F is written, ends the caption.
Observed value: 71 °F
